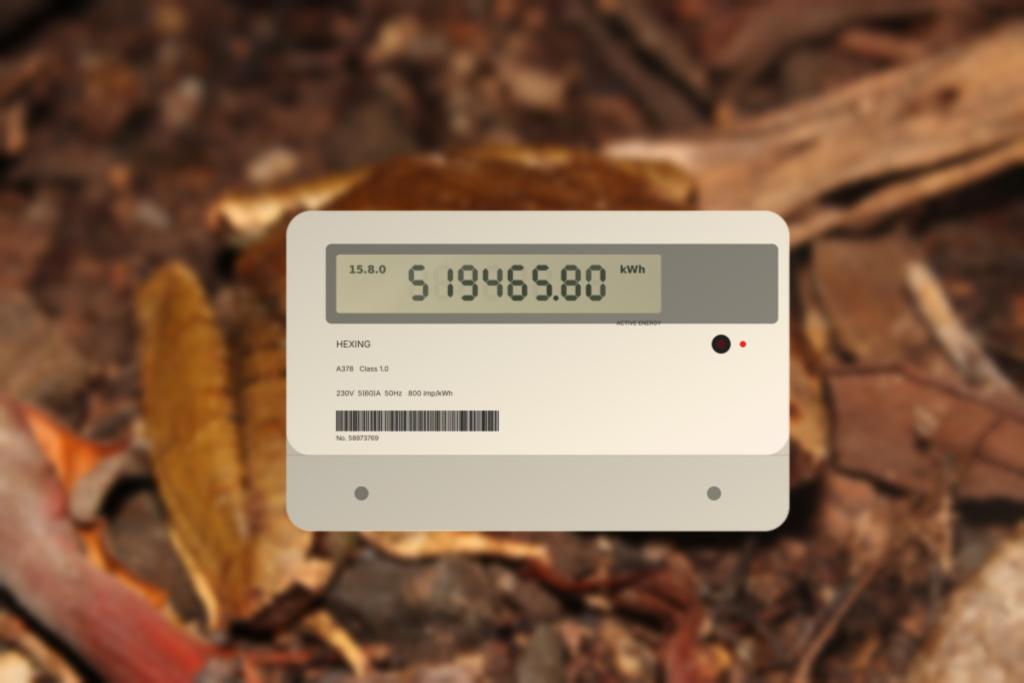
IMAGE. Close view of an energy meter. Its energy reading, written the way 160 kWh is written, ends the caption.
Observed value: 519465.80 kWh
